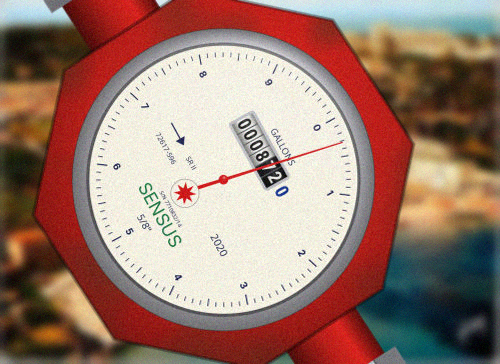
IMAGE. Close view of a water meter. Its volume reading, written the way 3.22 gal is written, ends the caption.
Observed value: 8720.3 gal
